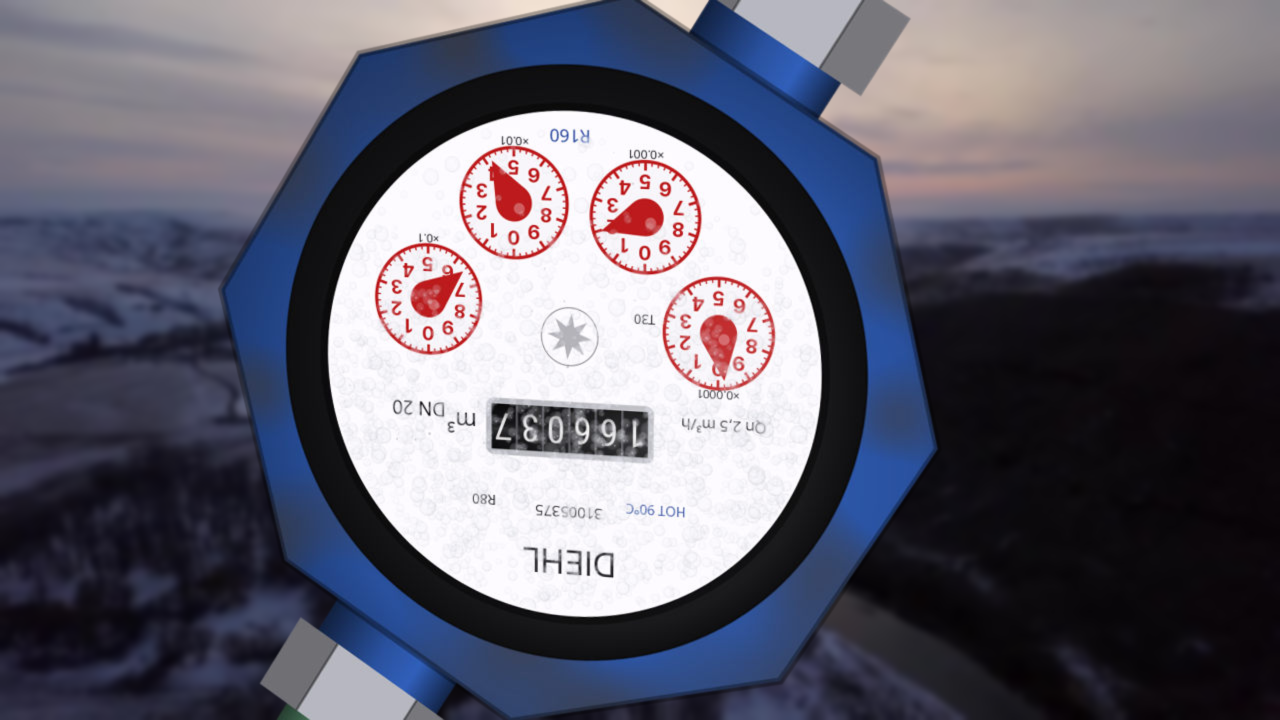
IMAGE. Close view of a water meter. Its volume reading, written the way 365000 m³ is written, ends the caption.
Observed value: 166037.6419 m³
